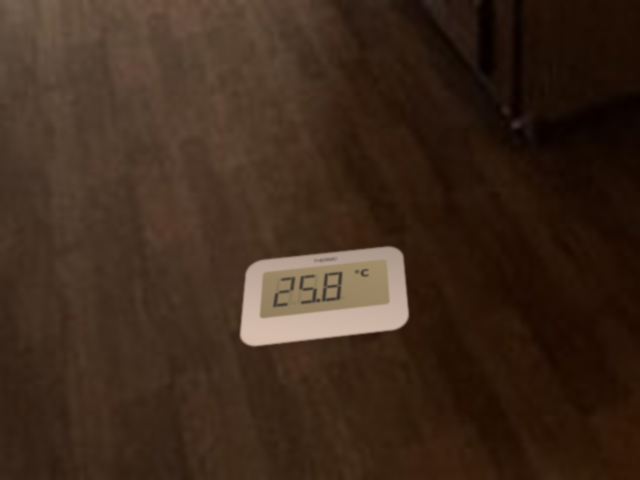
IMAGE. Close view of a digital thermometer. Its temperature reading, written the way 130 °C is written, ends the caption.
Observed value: 25.8 °C
